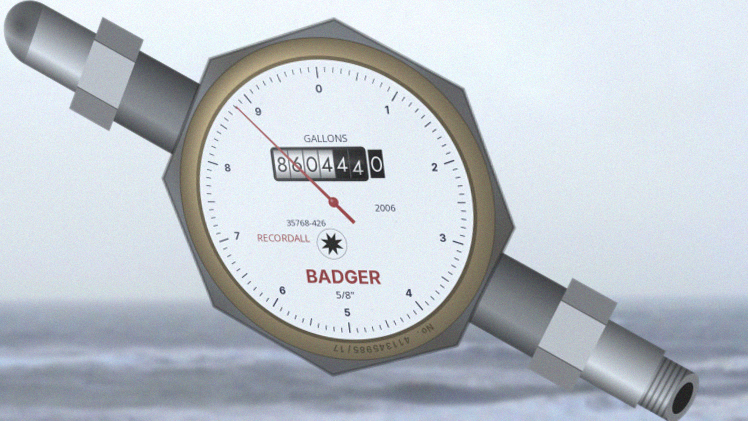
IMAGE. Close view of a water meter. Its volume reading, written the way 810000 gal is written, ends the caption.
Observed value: 8604438.8 gal
